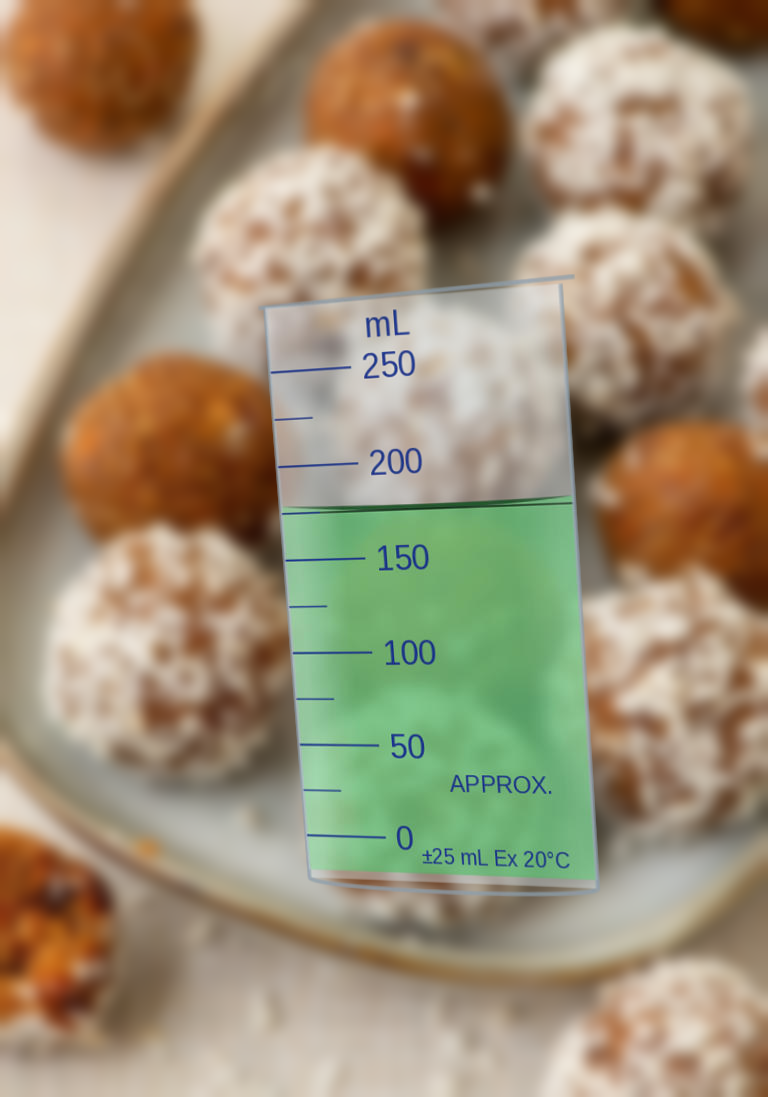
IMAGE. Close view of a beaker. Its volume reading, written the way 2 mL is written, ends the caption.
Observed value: 175 mL
